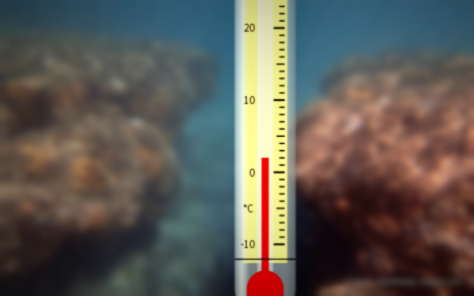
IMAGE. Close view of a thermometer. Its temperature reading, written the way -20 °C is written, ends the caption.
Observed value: 2 °C
